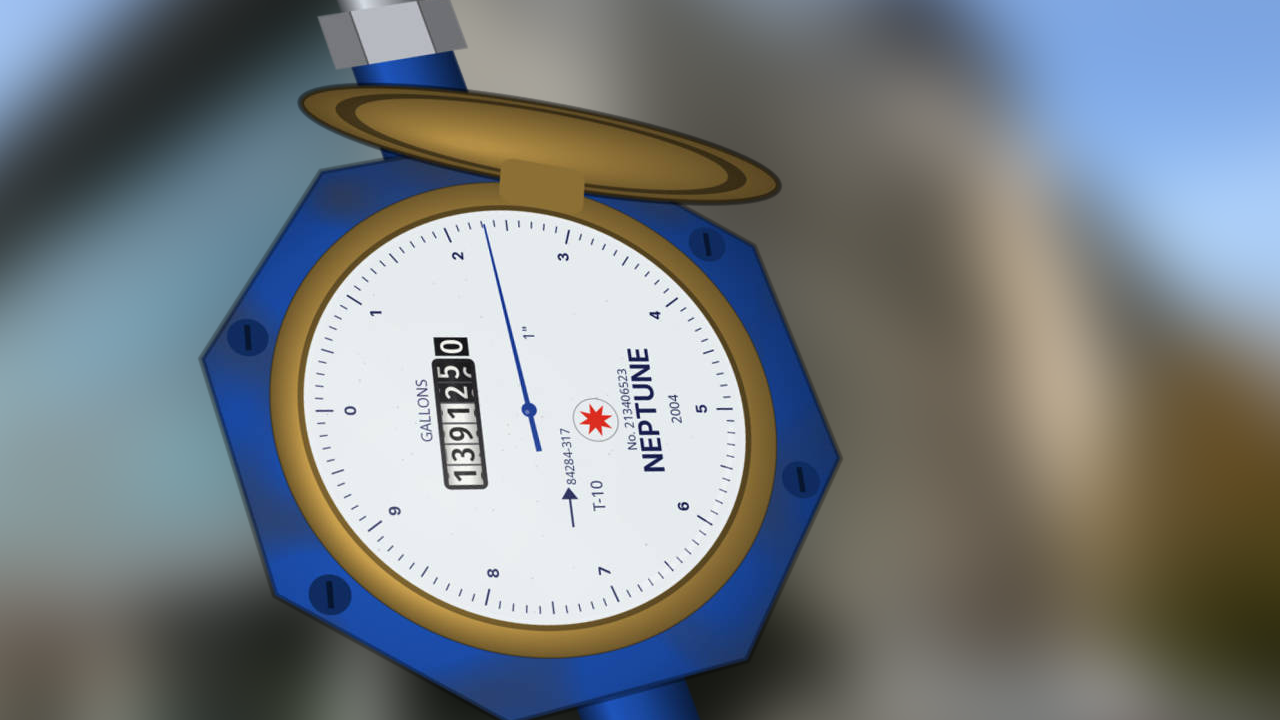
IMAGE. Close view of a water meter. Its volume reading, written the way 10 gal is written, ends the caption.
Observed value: 1391252.3 gal
